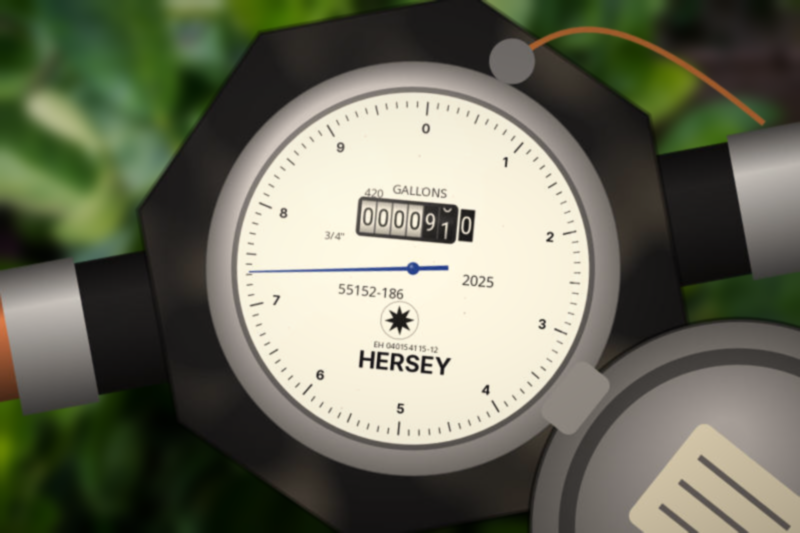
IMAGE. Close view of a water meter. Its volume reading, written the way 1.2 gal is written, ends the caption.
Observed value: 907.3 gal
